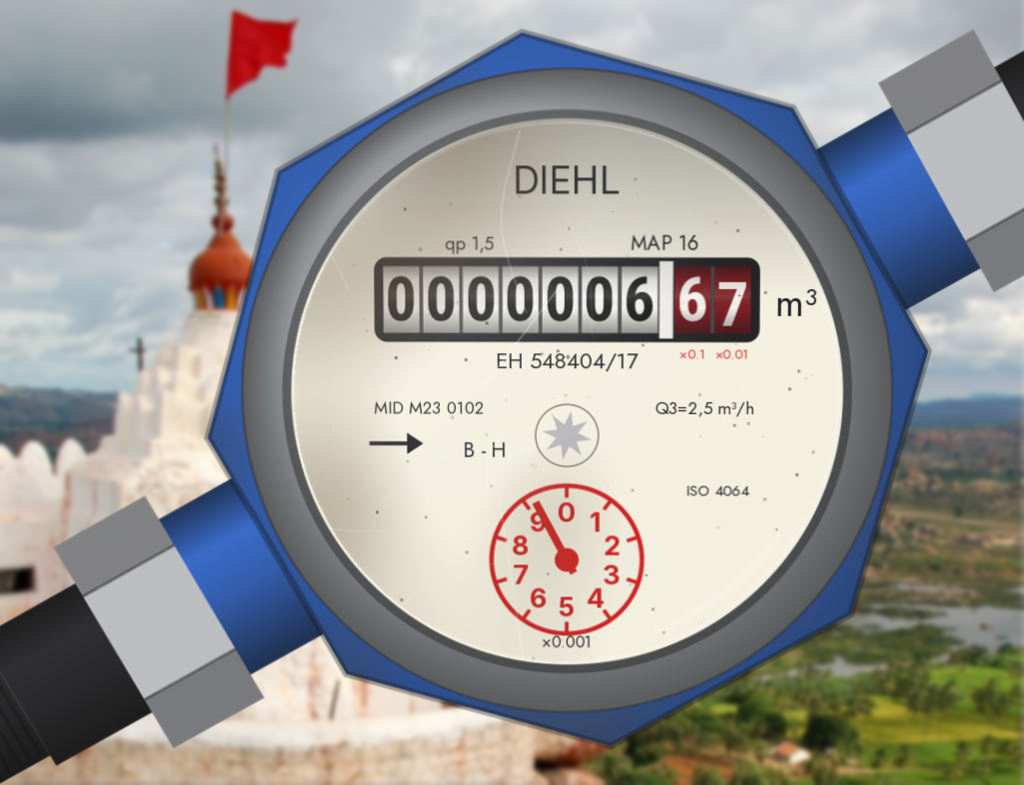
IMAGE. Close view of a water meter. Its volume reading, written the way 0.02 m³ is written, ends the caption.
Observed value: 6.669 m³
